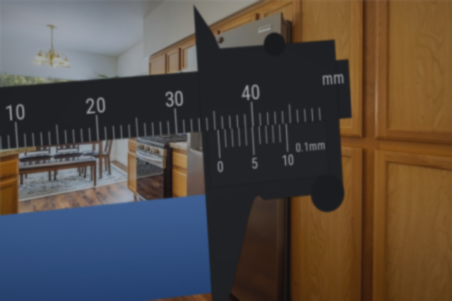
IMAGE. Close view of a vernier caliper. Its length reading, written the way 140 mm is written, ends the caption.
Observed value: 35.4 mm
